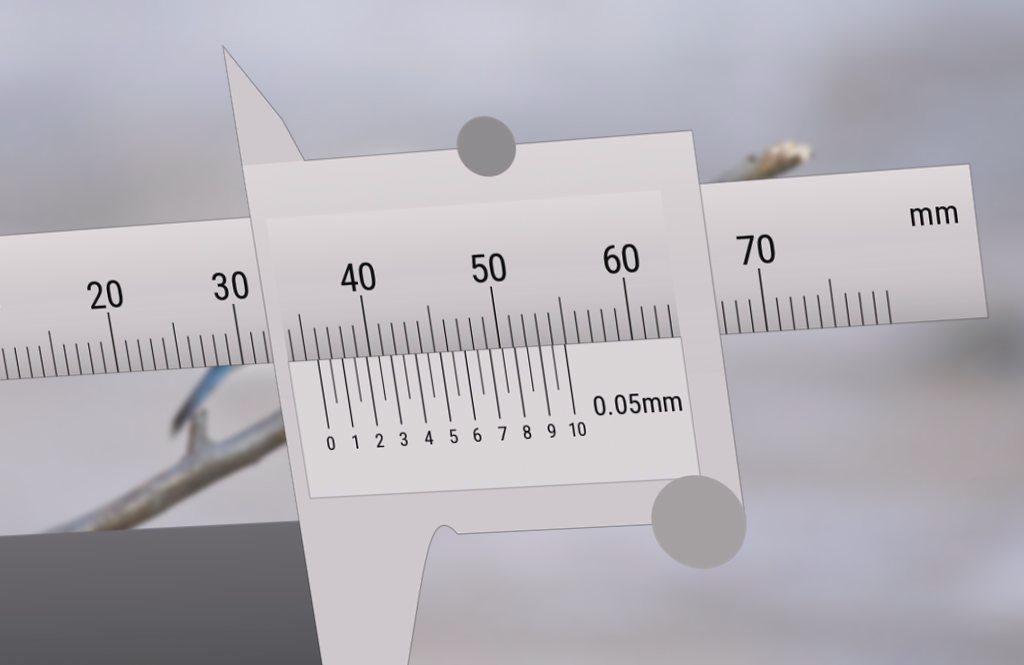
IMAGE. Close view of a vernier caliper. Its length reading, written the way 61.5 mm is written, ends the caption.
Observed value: 35.9 mm
